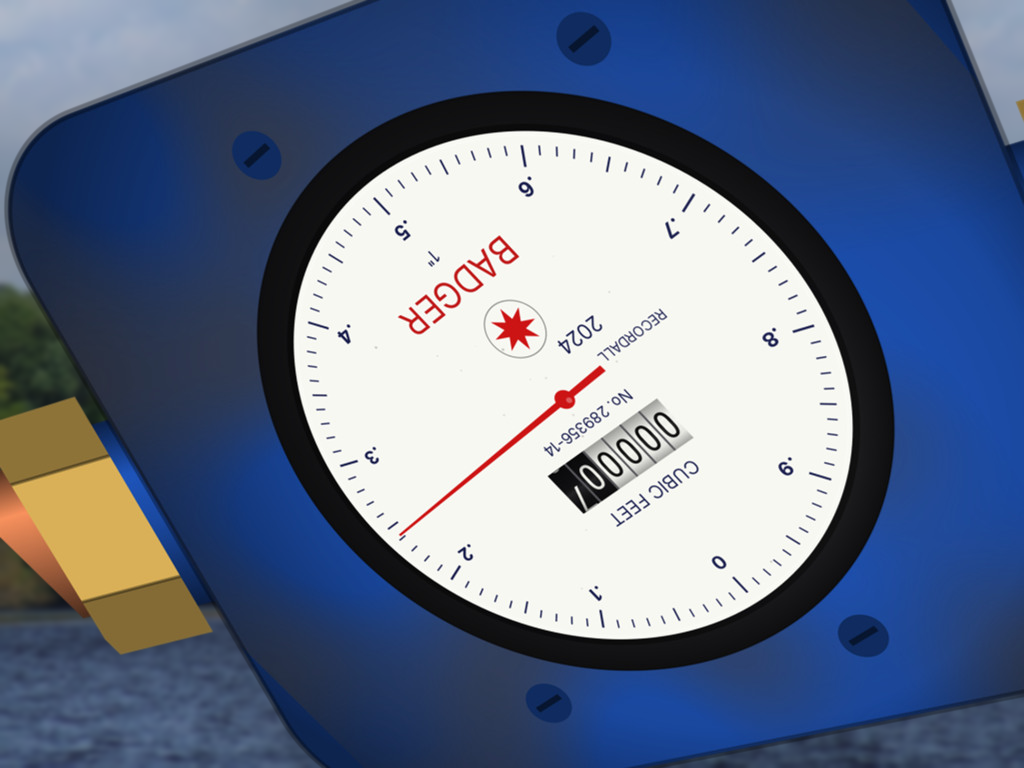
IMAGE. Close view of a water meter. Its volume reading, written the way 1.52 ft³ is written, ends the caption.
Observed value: 7.24 ft³
